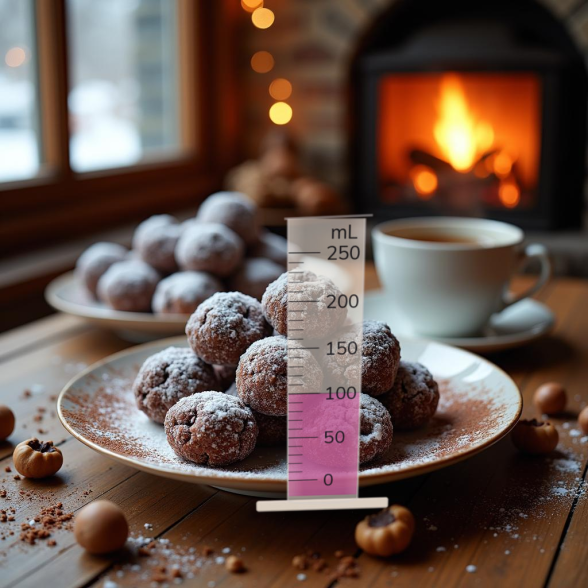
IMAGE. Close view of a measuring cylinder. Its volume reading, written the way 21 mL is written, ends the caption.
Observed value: 100 mL
